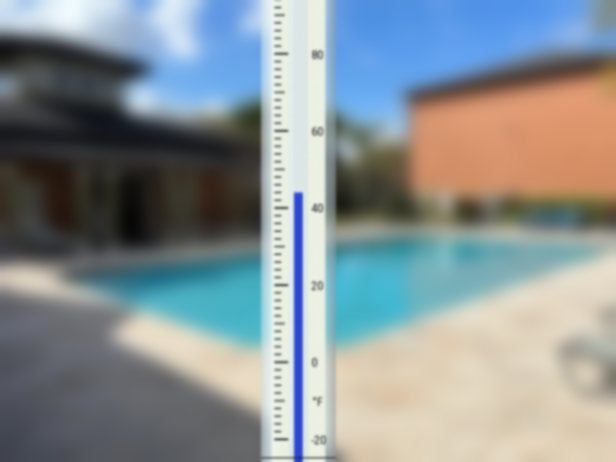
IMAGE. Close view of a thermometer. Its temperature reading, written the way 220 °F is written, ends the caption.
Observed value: 44 °F
